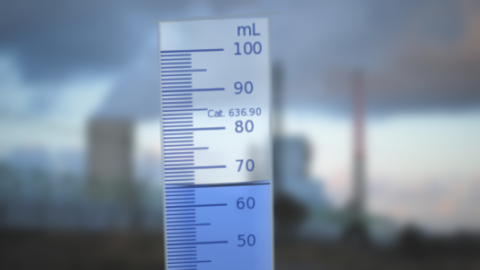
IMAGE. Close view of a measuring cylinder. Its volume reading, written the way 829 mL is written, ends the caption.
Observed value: 65 mL
